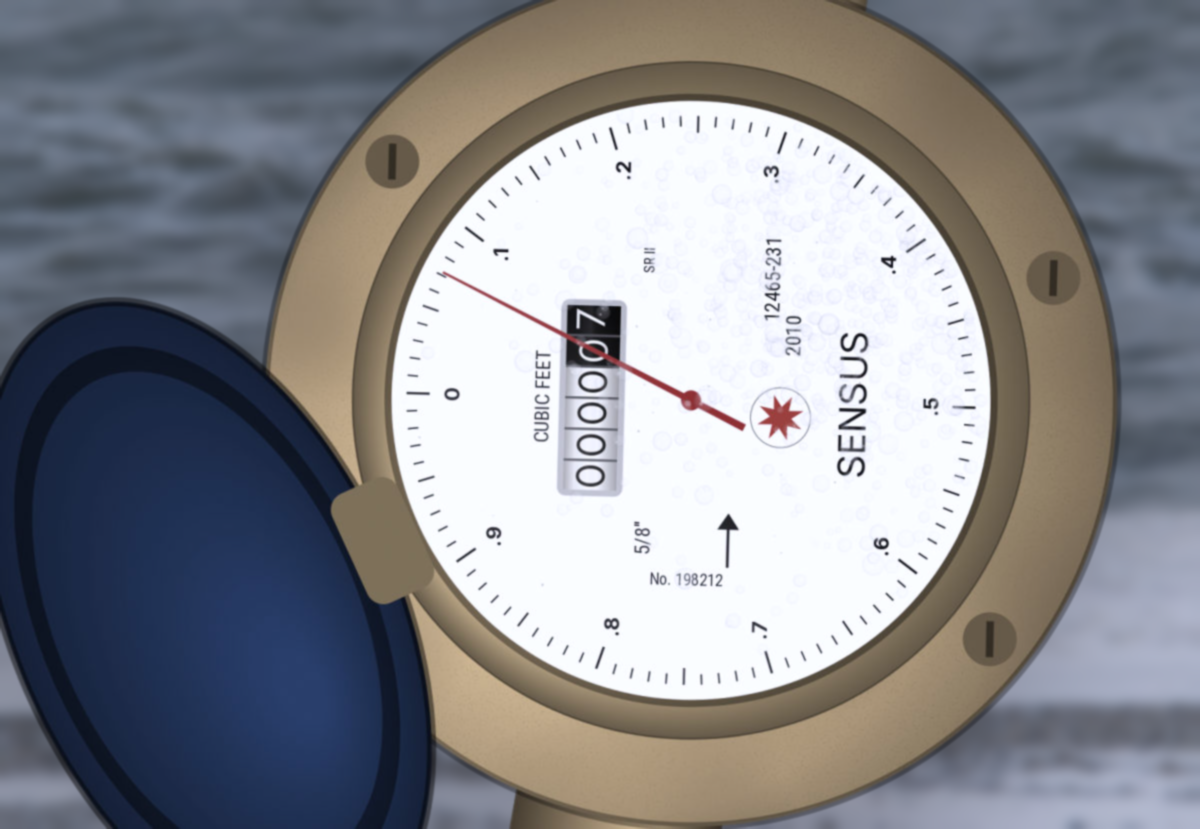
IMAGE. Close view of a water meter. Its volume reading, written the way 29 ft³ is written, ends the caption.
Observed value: 7.07 ft³
